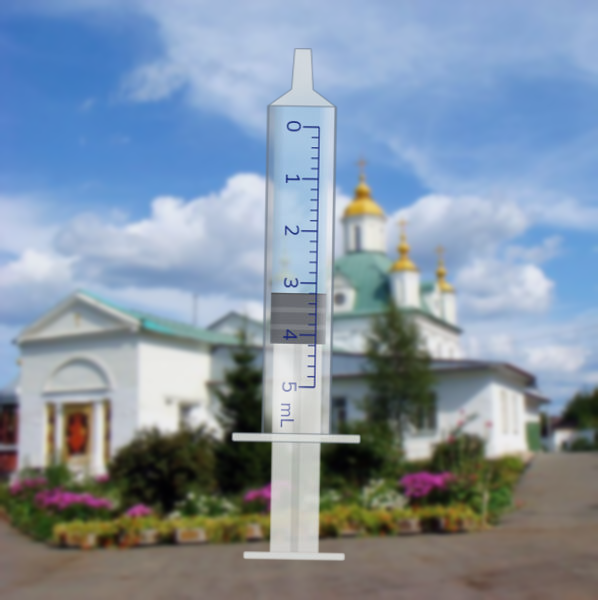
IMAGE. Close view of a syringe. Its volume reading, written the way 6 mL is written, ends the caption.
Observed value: 3.2 mL
